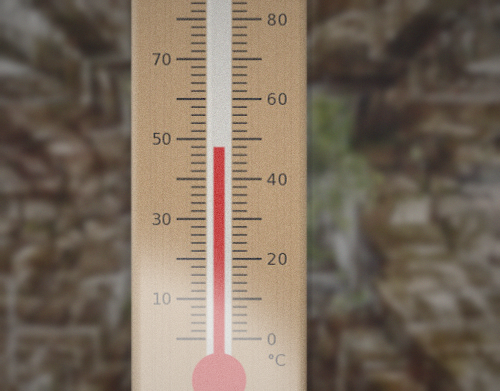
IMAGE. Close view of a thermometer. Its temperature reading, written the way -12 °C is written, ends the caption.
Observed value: 48 °C
